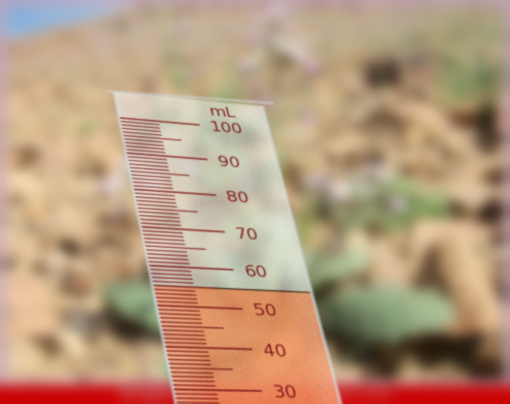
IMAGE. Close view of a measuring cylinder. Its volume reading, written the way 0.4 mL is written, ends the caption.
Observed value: 55 mL
